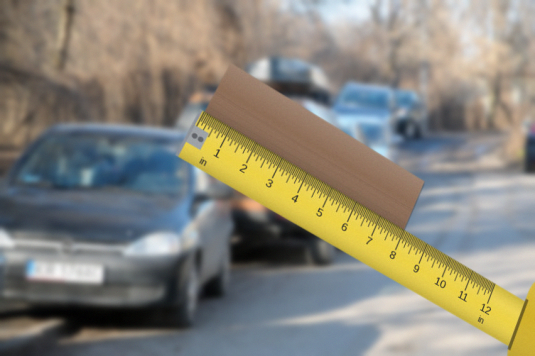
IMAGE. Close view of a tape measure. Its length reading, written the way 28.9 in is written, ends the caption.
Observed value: 8 in
